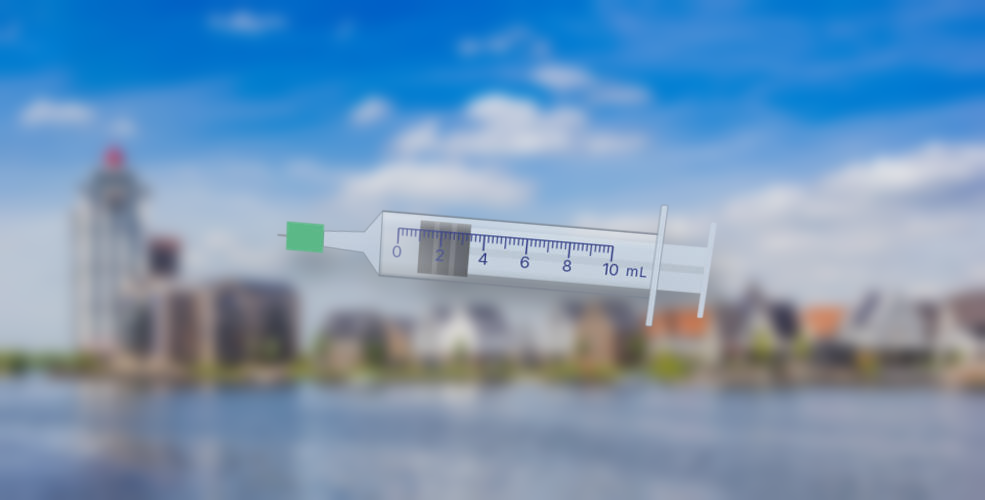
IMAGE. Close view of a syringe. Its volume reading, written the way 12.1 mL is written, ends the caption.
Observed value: 1 mL
